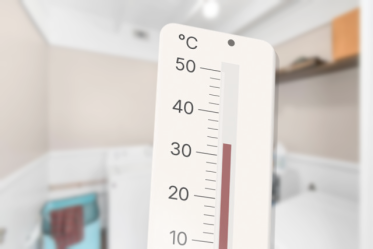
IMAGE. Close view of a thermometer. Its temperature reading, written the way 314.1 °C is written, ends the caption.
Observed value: 33 °C
